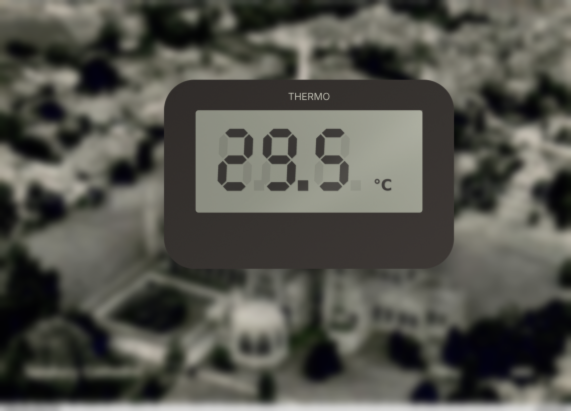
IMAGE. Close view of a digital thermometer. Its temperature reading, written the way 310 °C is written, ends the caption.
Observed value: 29.5 °C
